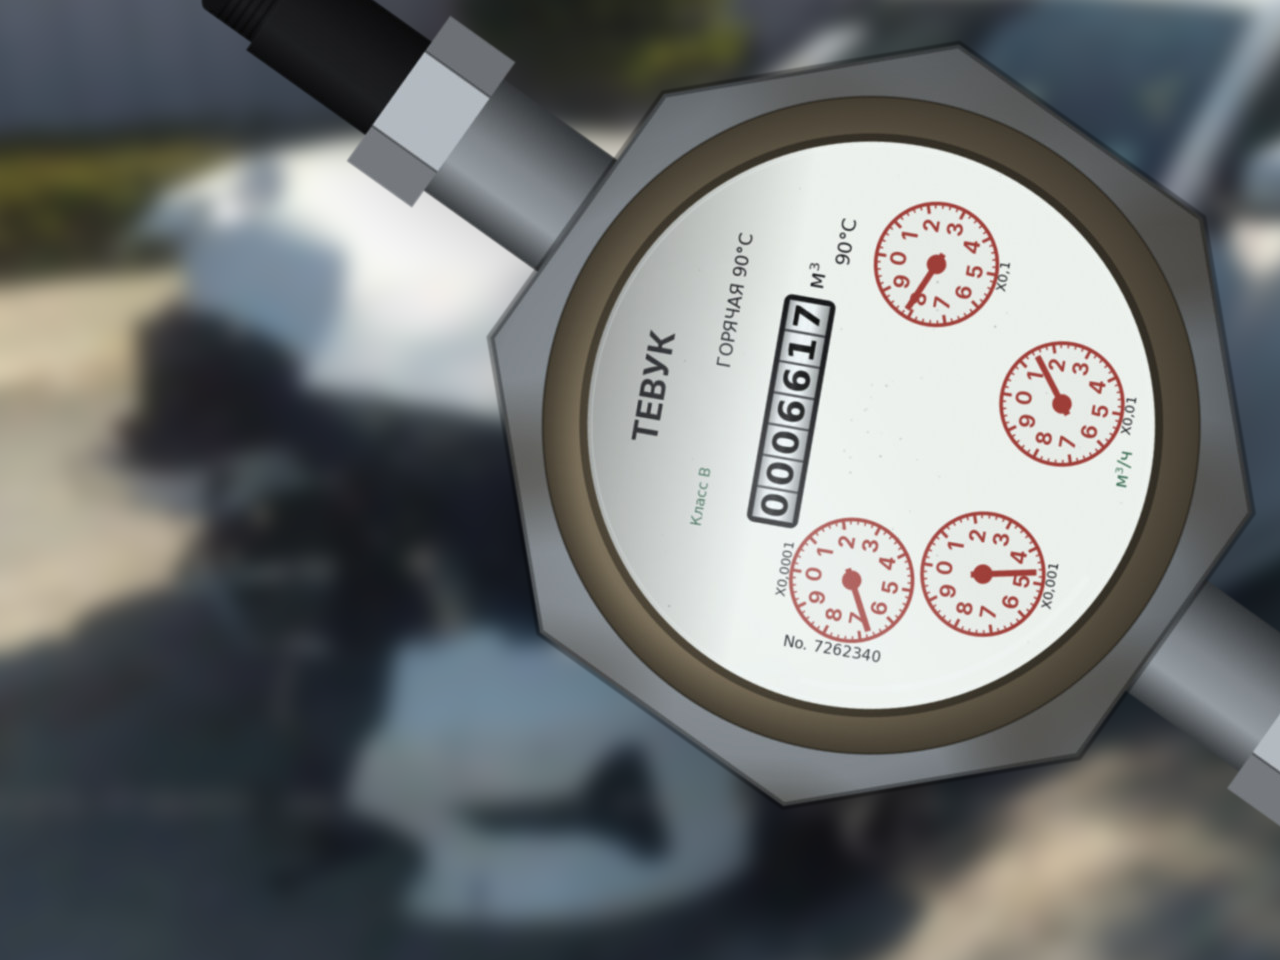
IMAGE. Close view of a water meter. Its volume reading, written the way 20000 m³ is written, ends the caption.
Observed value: 6617.8146 m³
